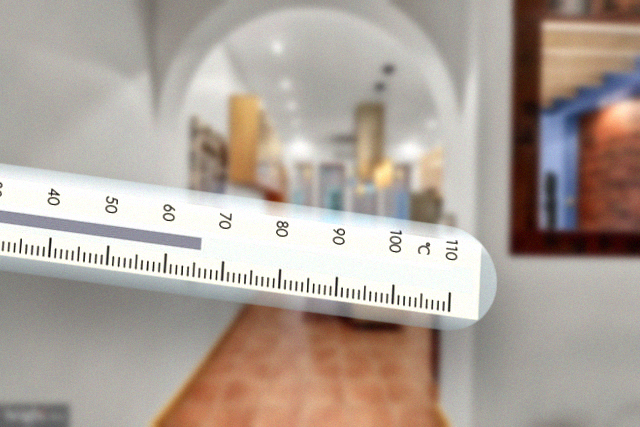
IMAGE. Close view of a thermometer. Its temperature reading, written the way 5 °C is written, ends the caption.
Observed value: 66 °C
